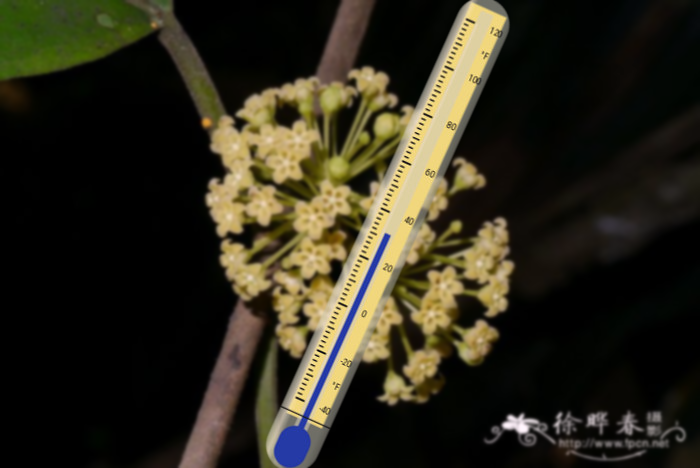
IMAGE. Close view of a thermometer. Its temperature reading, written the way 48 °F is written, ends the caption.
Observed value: 32 °F
